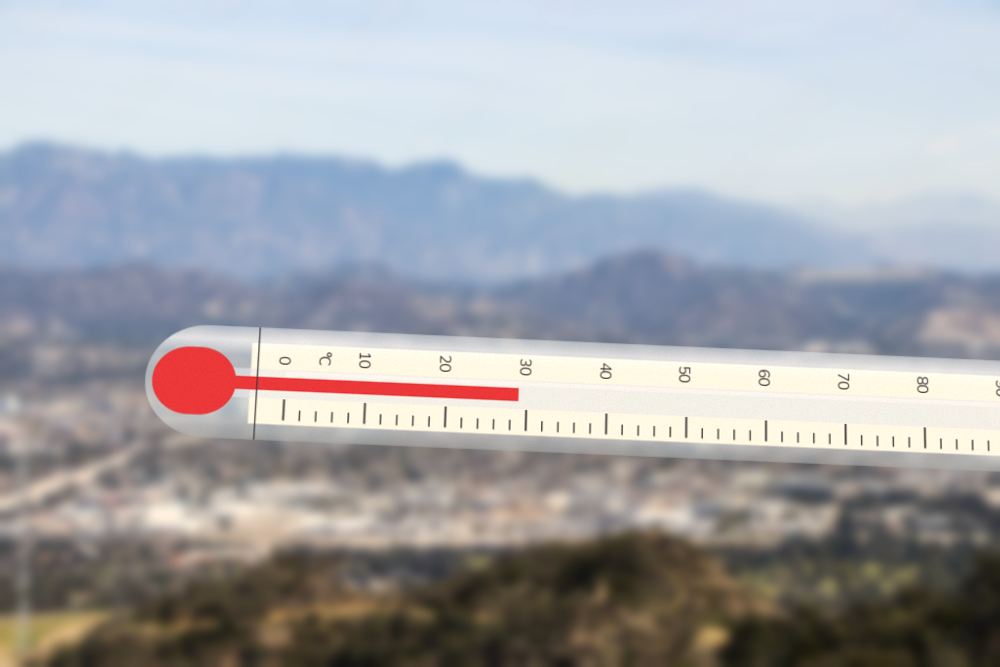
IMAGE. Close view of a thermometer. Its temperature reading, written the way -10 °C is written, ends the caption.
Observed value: 29 °C
